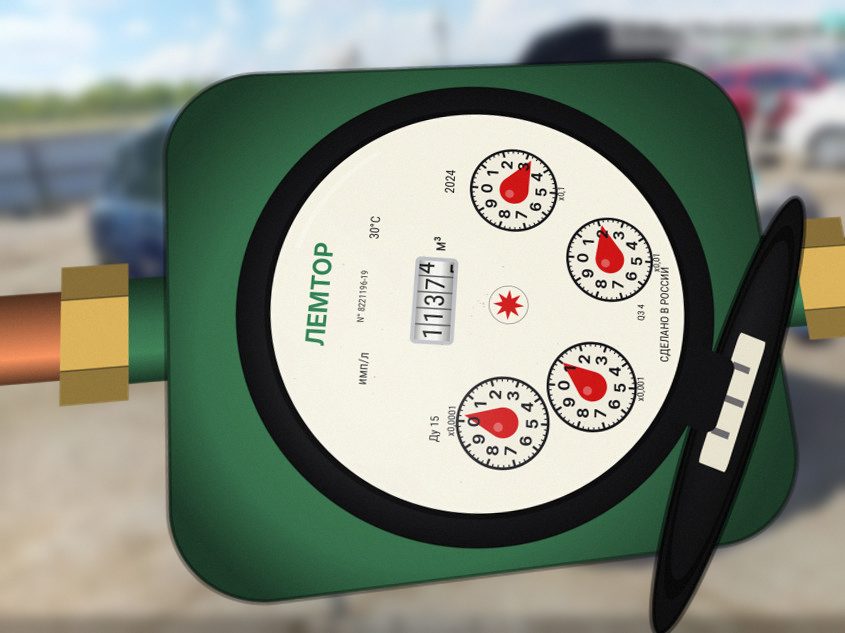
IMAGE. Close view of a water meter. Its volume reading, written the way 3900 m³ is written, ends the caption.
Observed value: 11374.3210 m³
